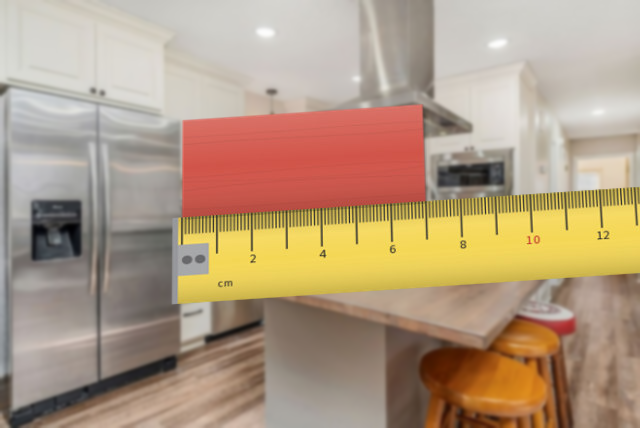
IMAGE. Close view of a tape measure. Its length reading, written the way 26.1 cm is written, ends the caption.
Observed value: 7 cm
